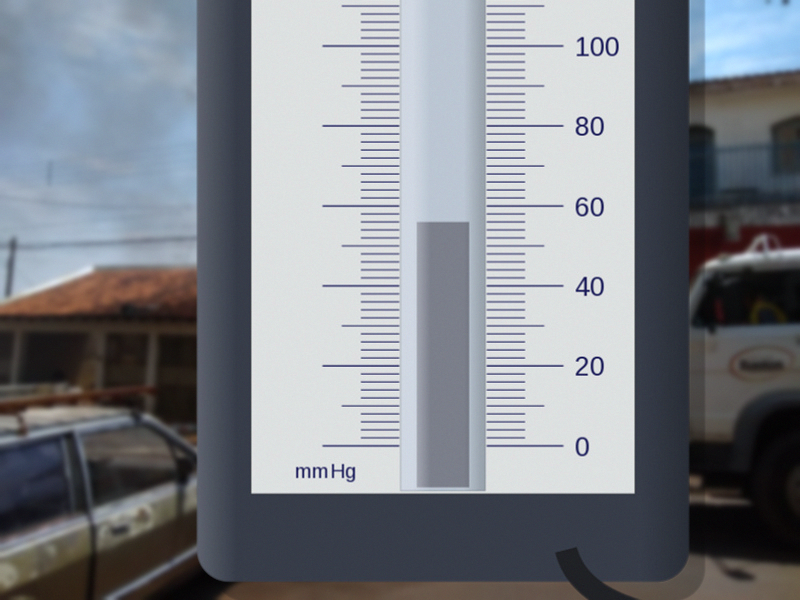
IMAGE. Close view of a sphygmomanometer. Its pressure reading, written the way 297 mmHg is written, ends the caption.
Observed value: 56 mmHg
